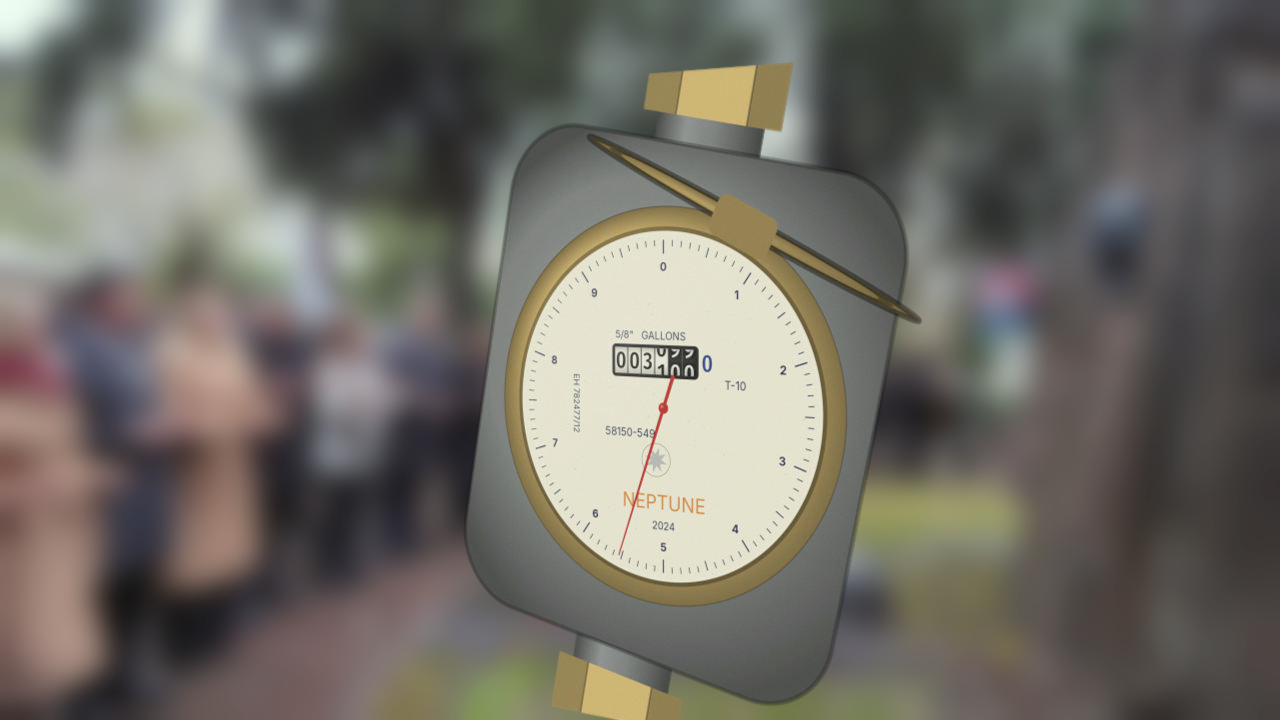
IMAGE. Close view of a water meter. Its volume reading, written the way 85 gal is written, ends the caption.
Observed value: 30995.5 gal
